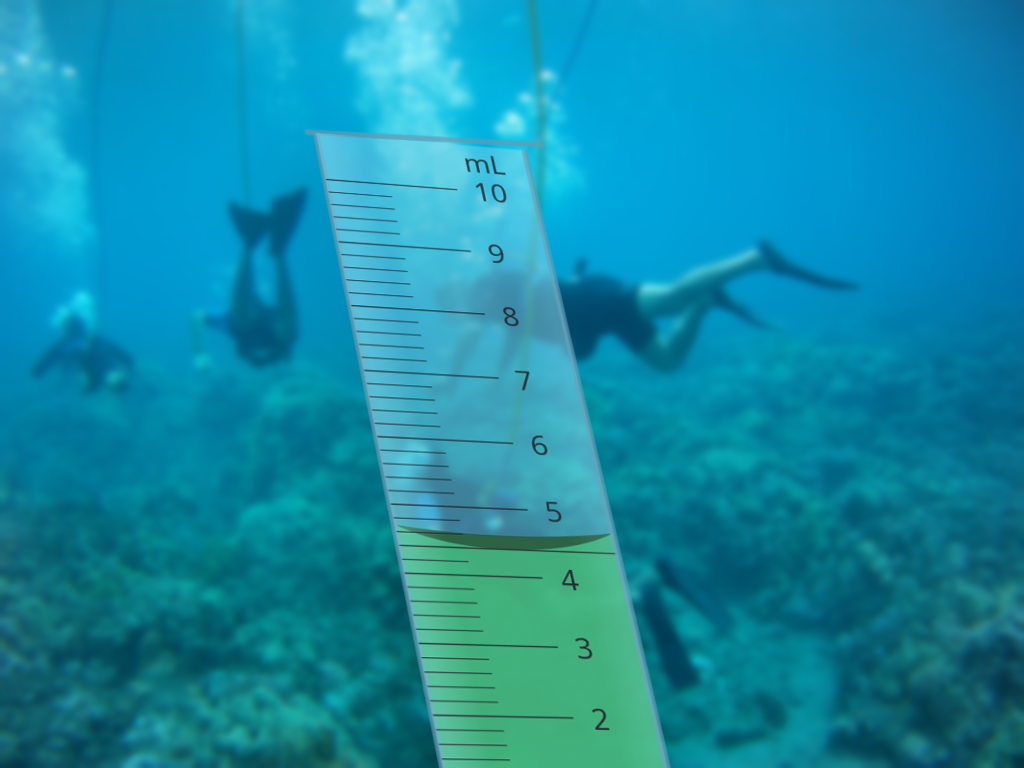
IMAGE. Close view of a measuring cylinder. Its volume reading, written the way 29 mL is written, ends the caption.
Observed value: 4.4 mL
